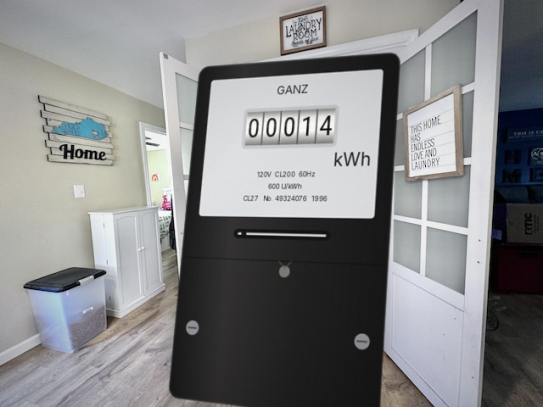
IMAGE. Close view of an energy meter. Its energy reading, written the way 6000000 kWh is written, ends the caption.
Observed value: 14 kWh
